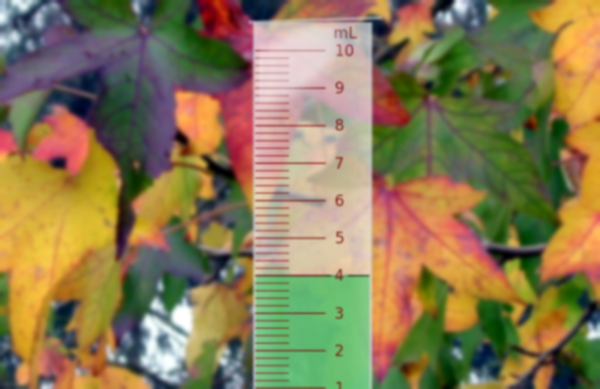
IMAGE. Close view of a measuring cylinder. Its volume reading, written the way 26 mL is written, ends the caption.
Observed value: 4 mL
